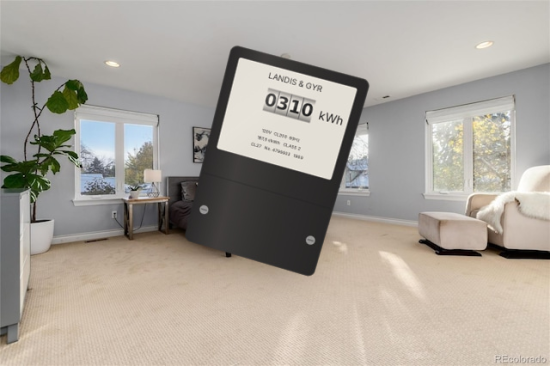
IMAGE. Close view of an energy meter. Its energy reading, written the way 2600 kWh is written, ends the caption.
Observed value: 310 kWh
